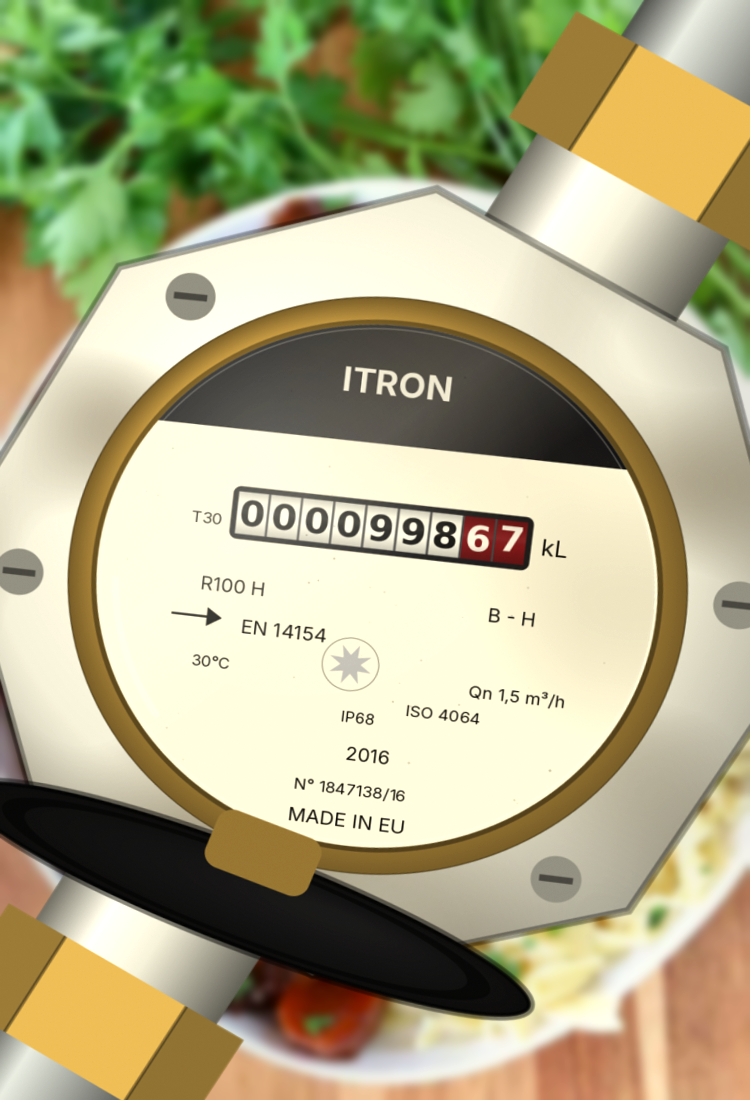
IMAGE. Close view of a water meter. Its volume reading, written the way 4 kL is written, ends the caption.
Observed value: 998.67 kL
